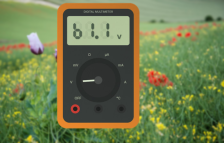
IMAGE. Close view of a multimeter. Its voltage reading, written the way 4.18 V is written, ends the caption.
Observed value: 61.1 V
